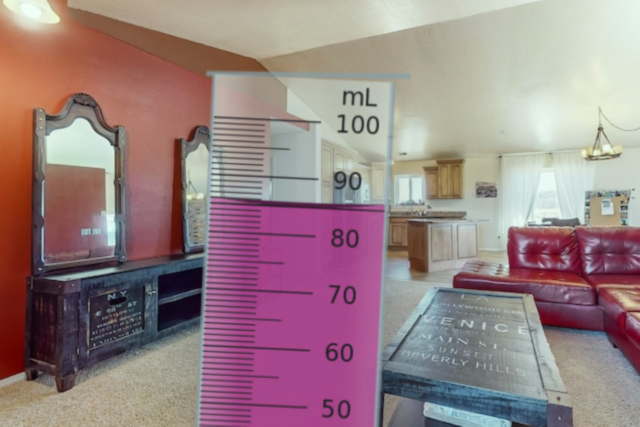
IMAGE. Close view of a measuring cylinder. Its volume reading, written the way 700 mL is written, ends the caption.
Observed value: 85 mL
